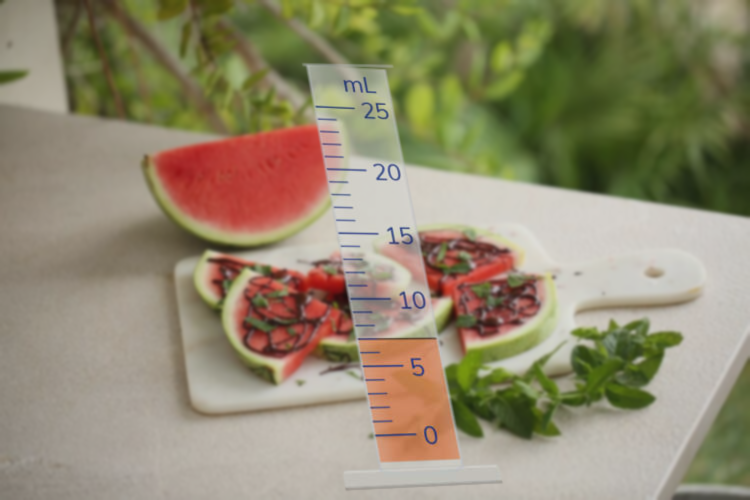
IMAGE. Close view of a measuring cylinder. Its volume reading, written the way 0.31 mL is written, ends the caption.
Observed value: 7 mL
